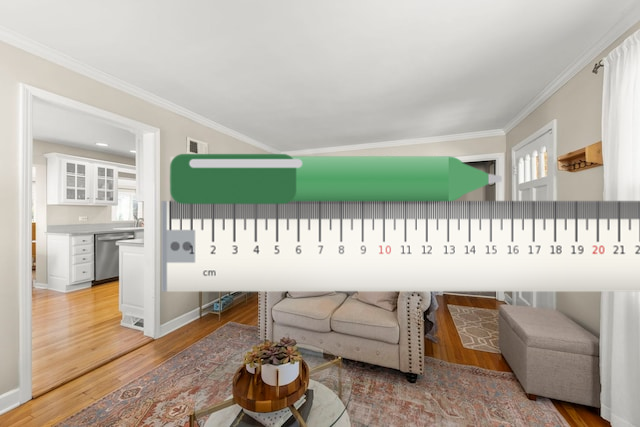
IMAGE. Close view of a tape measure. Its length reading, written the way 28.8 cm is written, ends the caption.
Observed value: 15.5 cm
